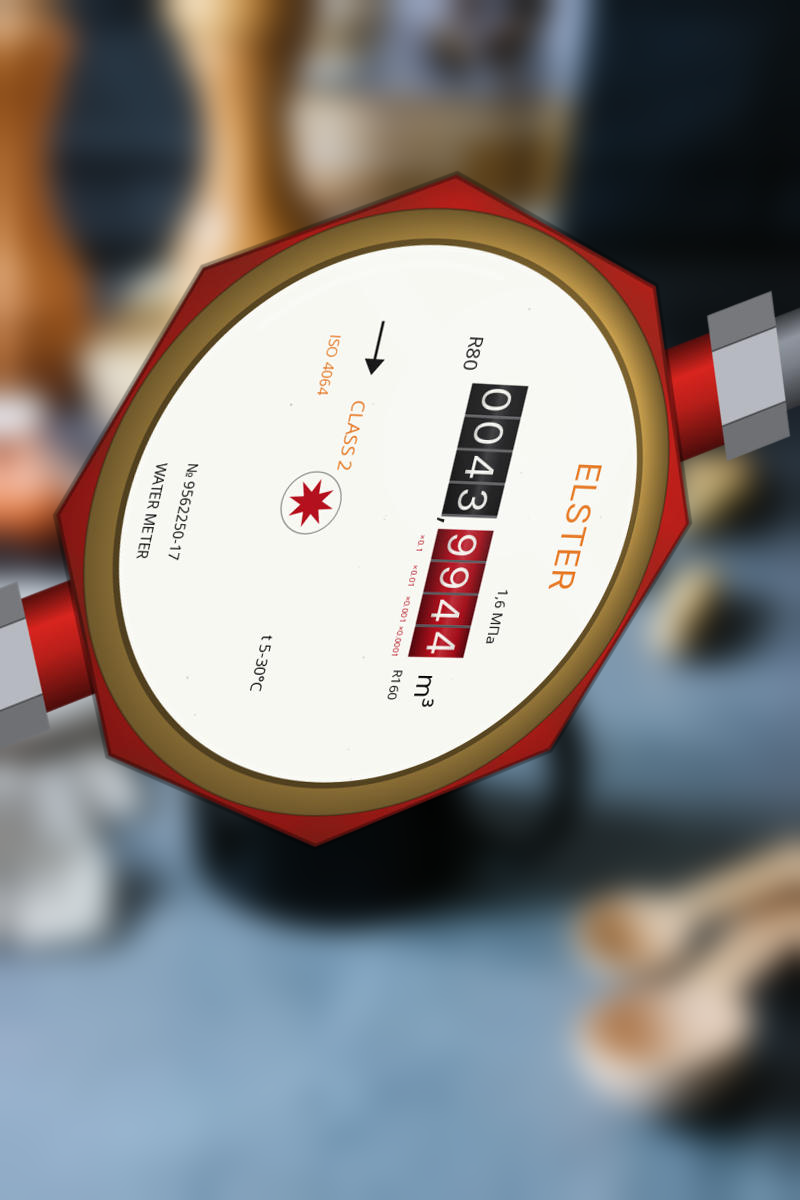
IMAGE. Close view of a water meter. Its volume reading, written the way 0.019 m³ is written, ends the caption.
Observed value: 43.9944 m³
